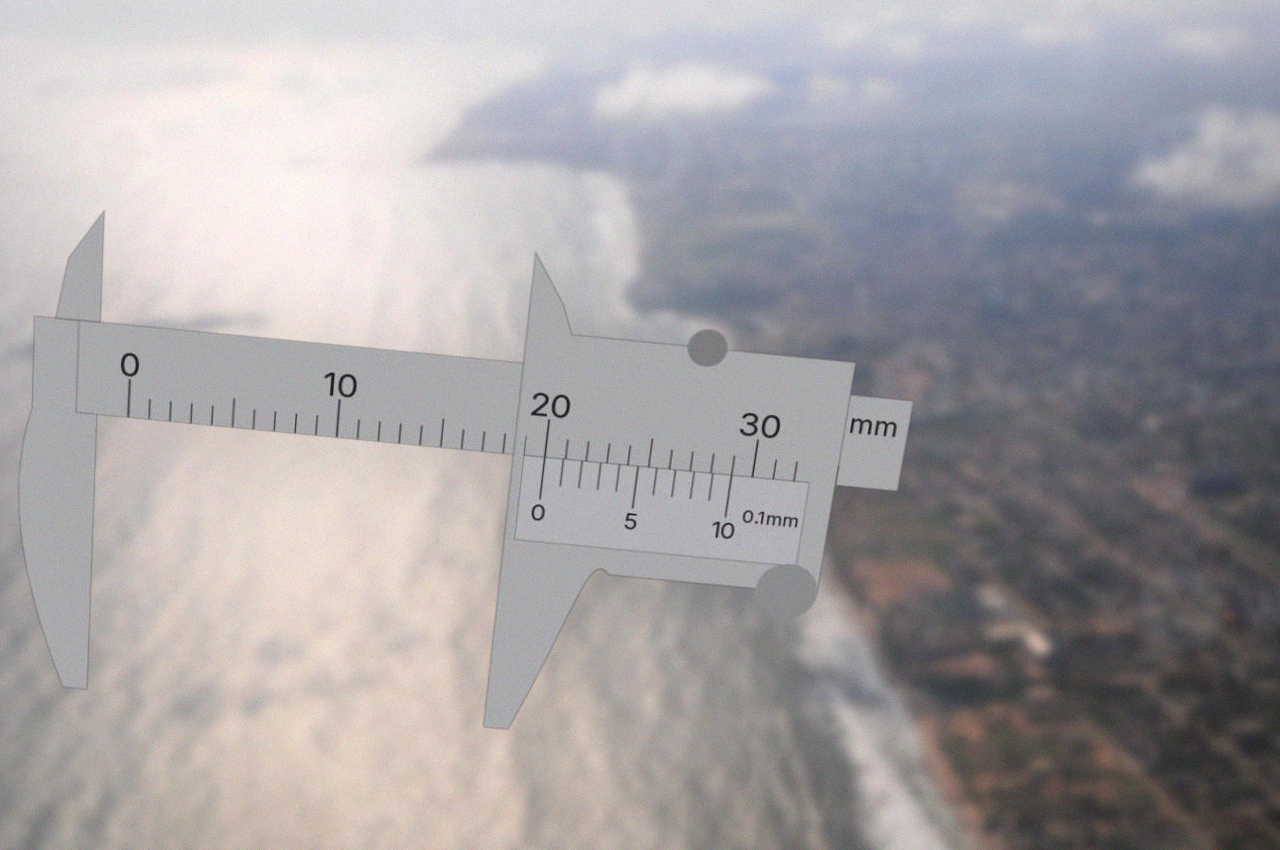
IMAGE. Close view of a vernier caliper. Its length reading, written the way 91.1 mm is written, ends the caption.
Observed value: 20.0 mm
